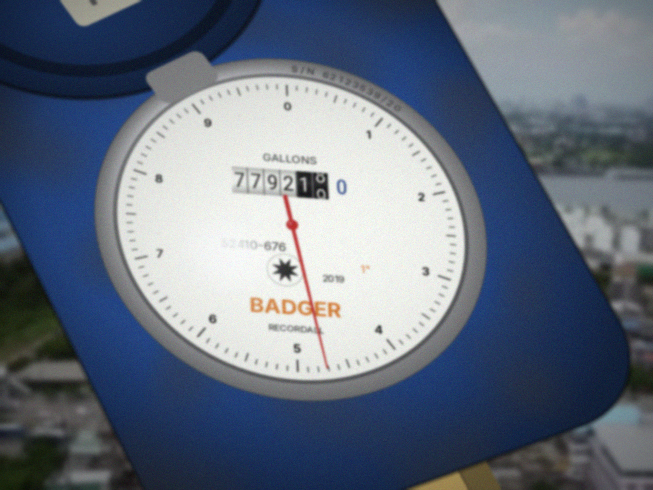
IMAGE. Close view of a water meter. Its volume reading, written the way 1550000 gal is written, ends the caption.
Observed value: 7792184.7 gal
